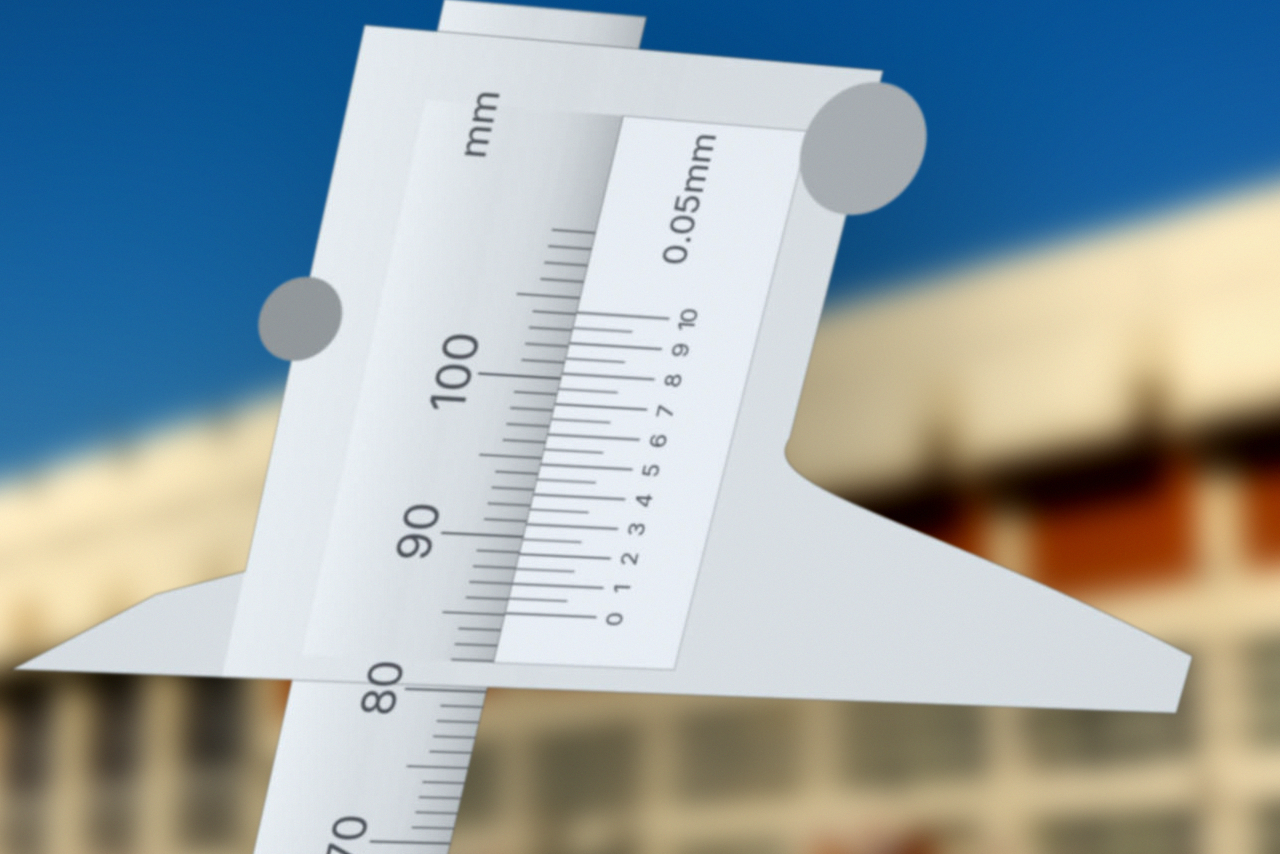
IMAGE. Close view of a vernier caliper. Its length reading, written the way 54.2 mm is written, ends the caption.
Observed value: 85.1 mm
